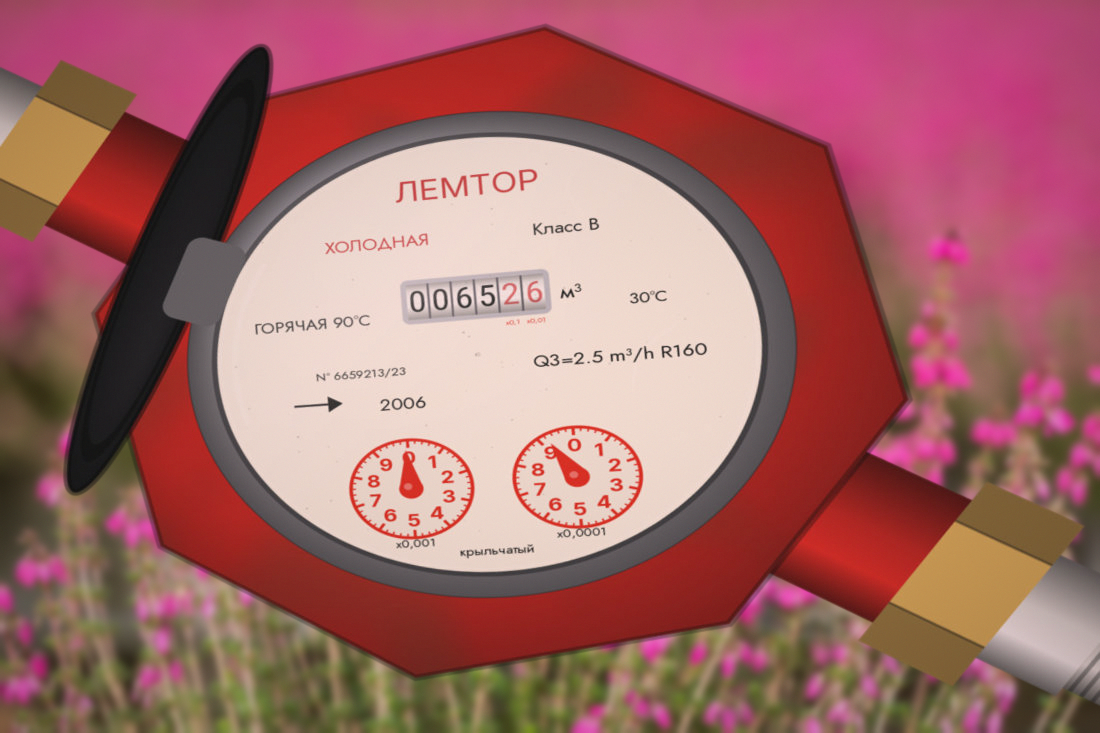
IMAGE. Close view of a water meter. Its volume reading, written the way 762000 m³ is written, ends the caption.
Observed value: 65.2599 m³
